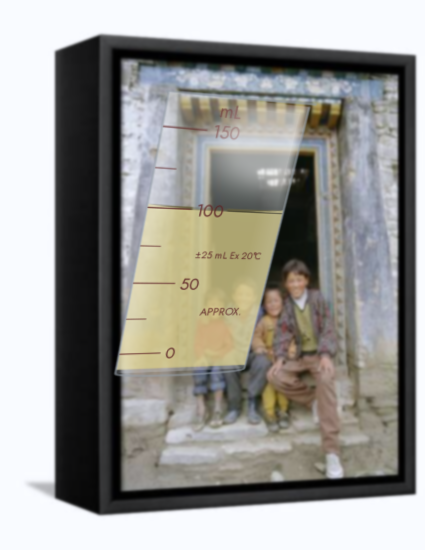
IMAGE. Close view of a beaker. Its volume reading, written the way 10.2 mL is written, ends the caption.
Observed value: 100 mL
